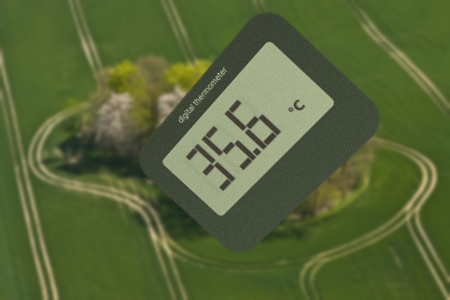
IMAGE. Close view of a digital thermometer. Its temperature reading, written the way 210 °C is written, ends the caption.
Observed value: 35.6 °C
